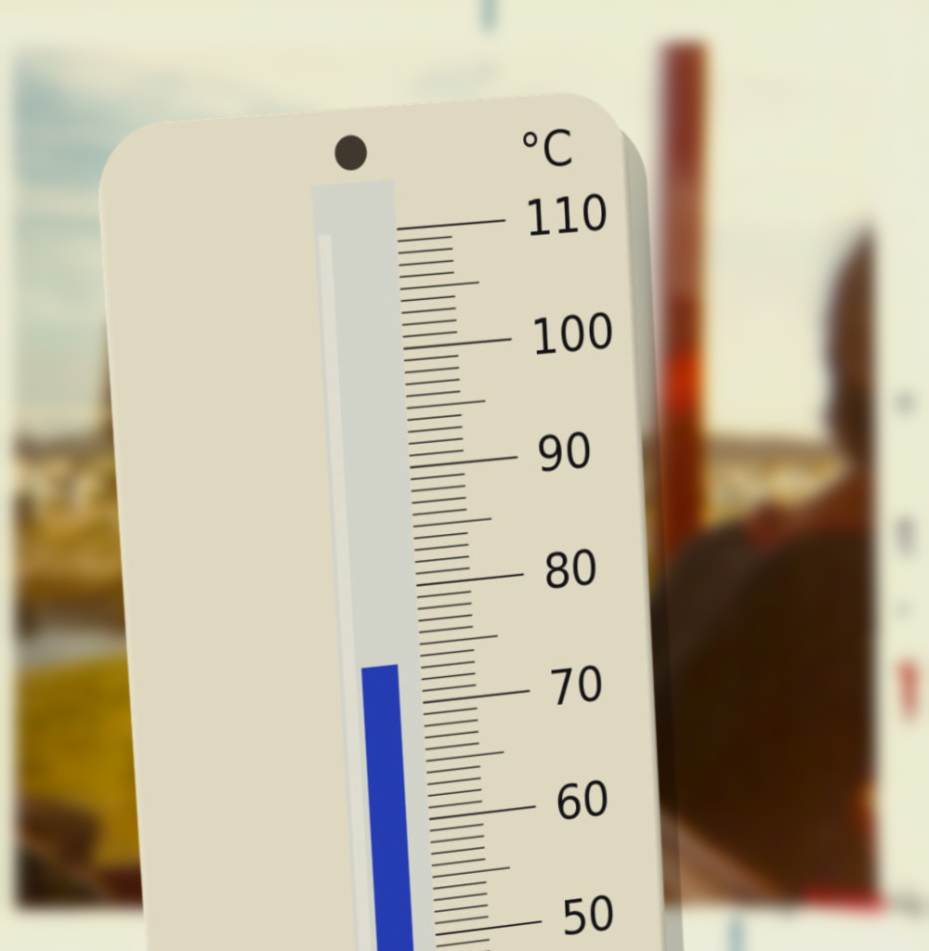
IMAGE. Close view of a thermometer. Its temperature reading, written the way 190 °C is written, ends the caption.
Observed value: 73.5 °C
